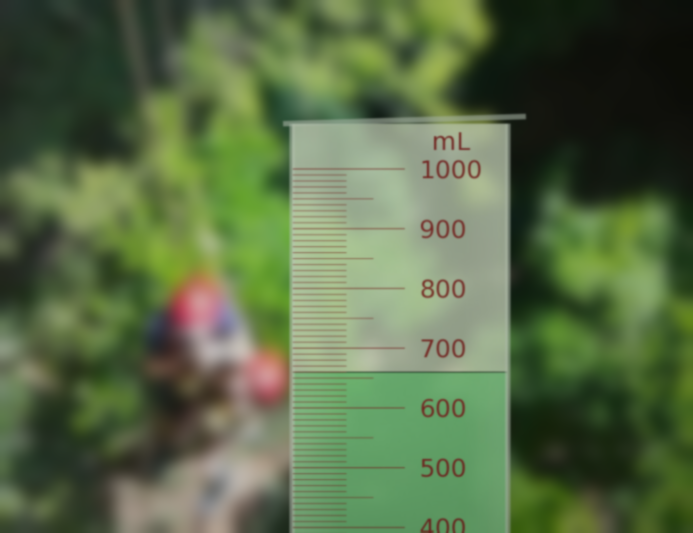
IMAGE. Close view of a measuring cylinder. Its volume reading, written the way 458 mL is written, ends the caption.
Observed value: 660 mL
